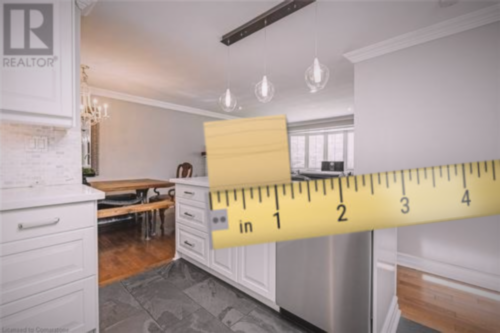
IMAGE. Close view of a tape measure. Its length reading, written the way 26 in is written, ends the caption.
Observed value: 1.25 in
